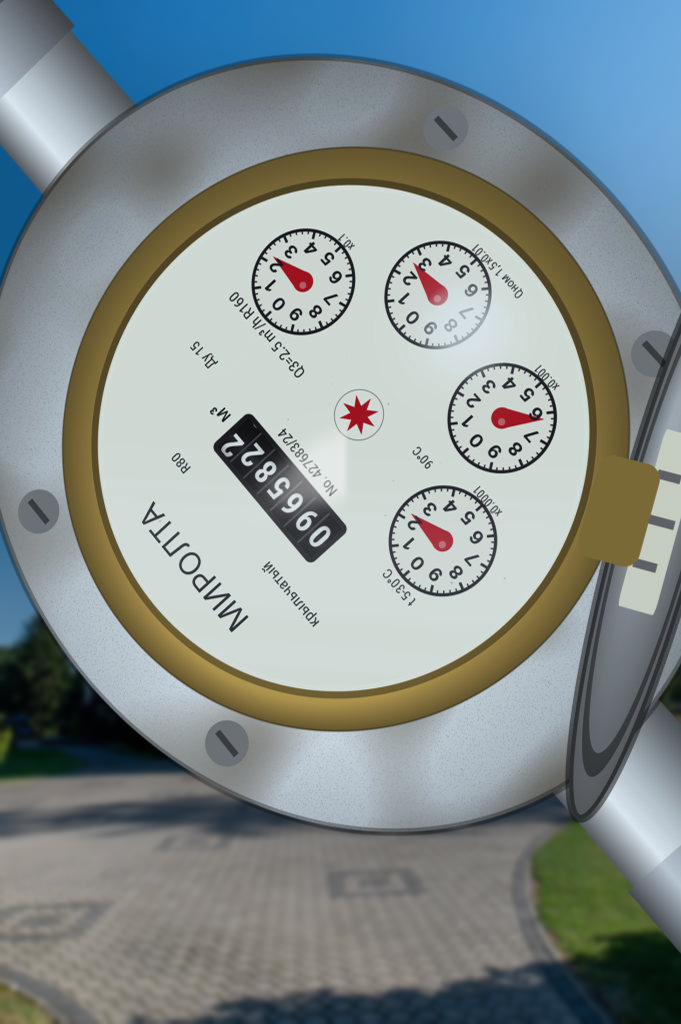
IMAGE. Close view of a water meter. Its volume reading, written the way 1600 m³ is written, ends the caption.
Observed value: 965822.2262 m³
